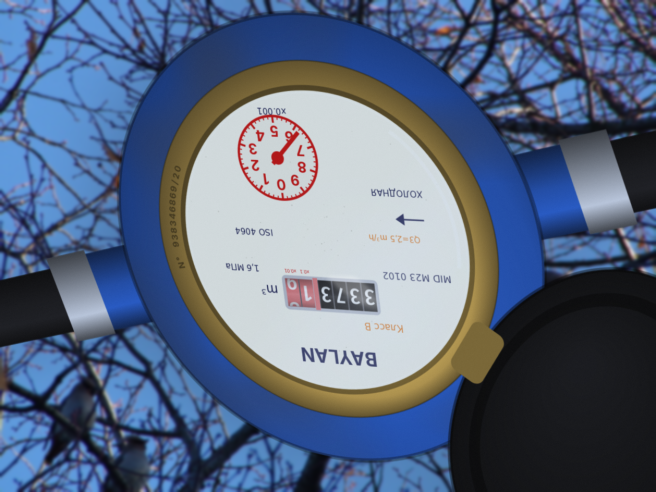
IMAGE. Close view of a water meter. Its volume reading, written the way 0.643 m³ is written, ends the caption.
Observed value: 3373.186 m³
